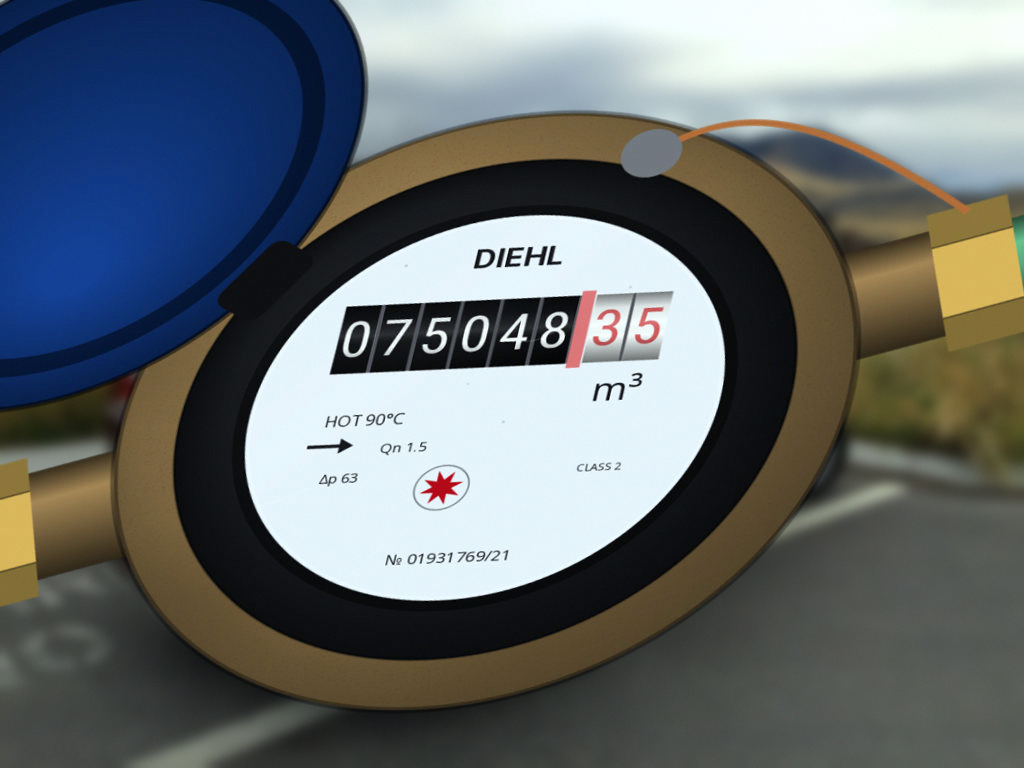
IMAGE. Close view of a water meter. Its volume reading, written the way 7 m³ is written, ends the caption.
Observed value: 75048.35 m³
